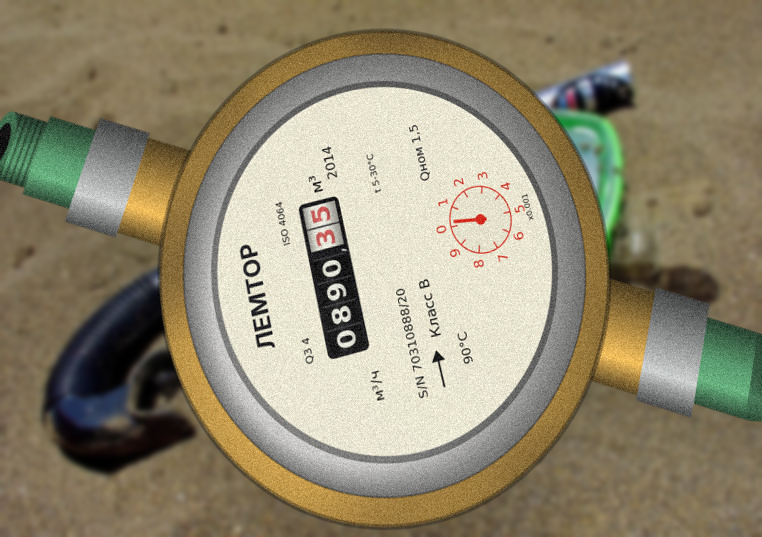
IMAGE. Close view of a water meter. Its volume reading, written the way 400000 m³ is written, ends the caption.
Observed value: 890.350 m³
